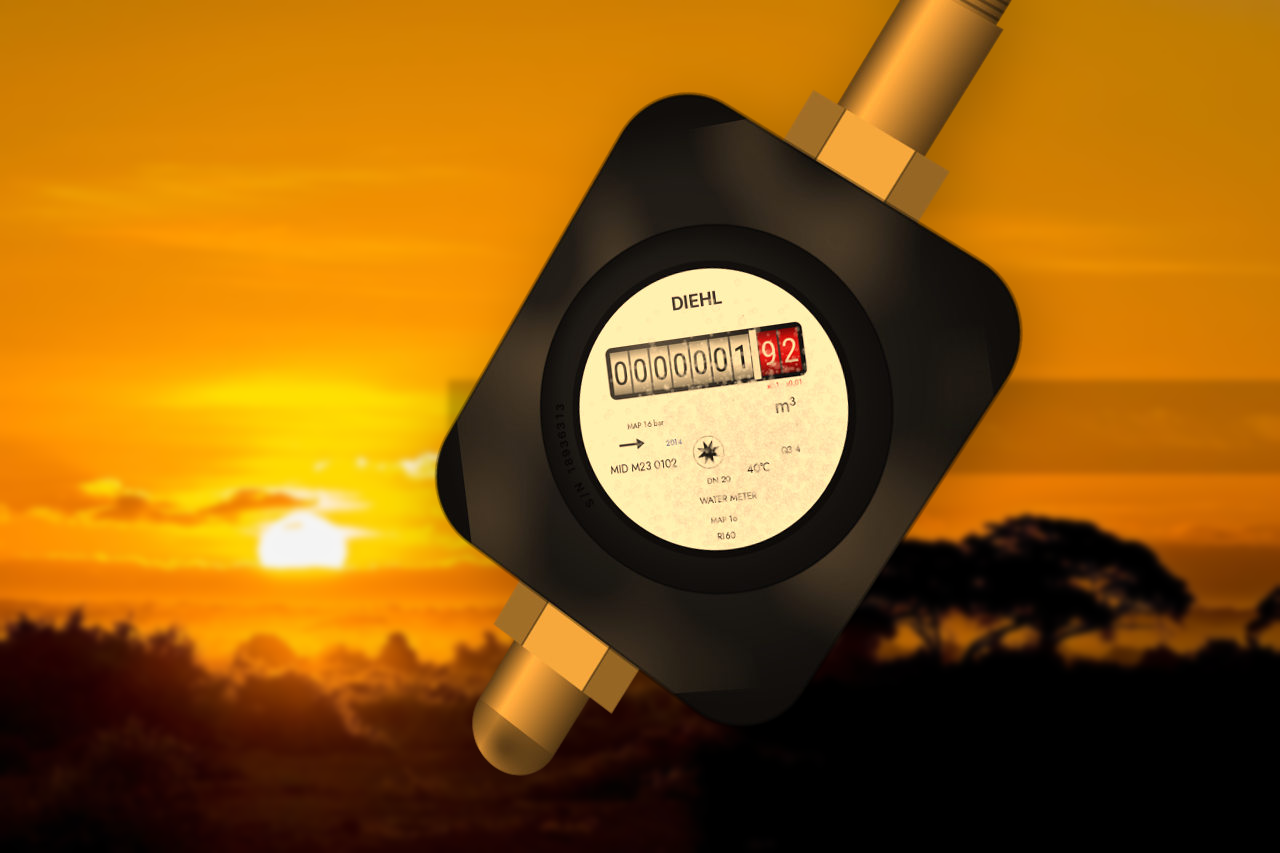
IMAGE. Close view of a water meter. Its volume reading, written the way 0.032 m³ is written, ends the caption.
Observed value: 1.92 m³
